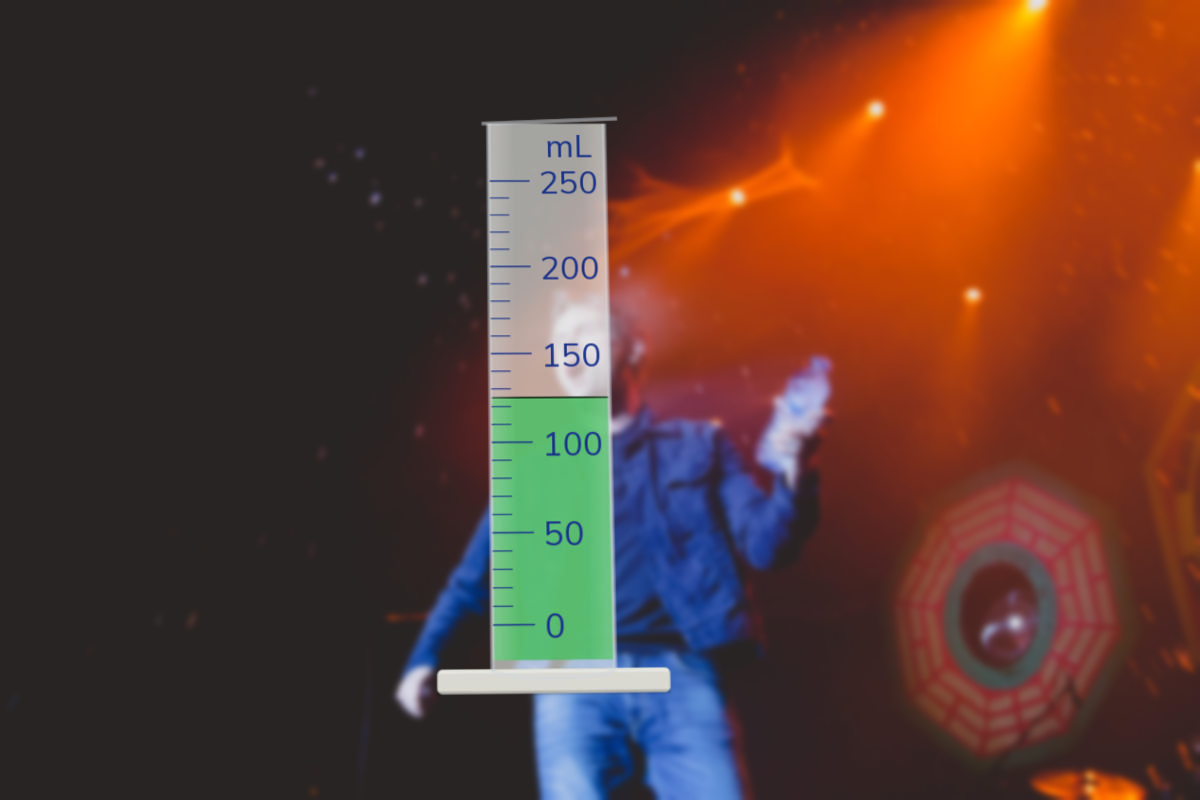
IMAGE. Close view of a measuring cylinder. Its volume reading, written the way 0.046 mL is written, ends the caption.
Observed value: 125 mL
